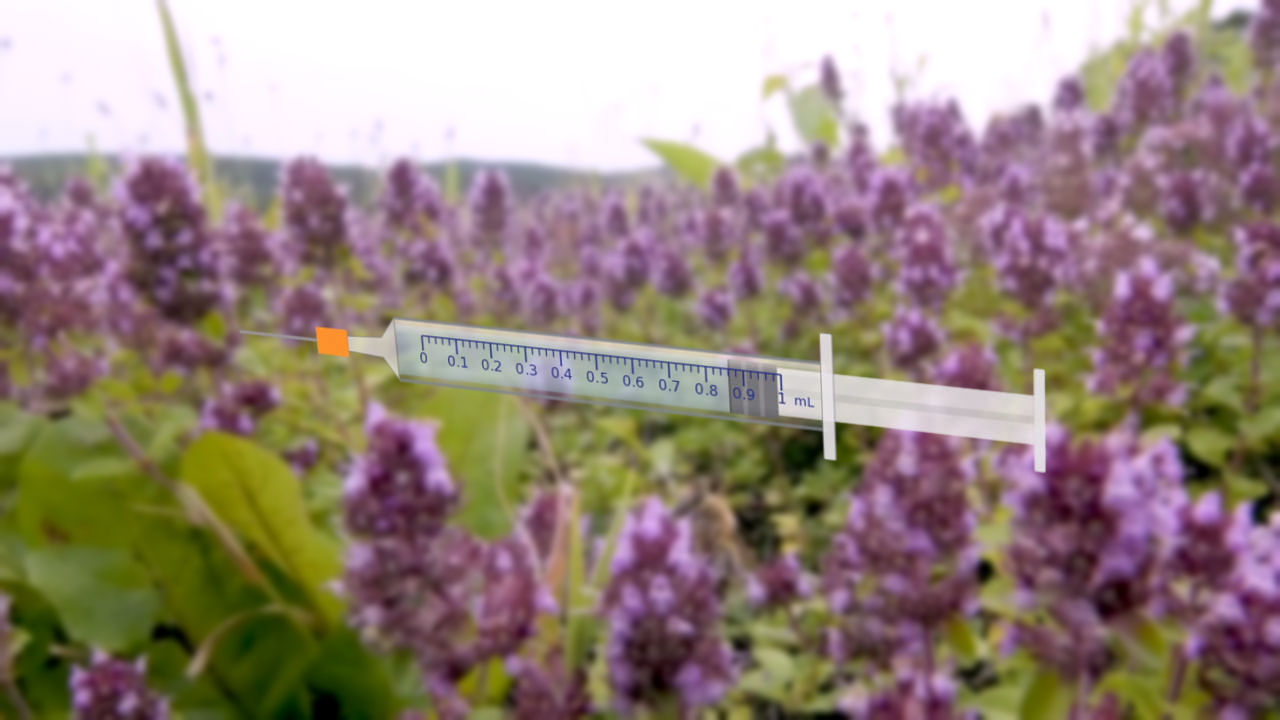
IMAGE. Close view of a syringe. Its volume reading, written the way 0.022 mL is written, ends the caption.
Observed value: 0.86 mL
